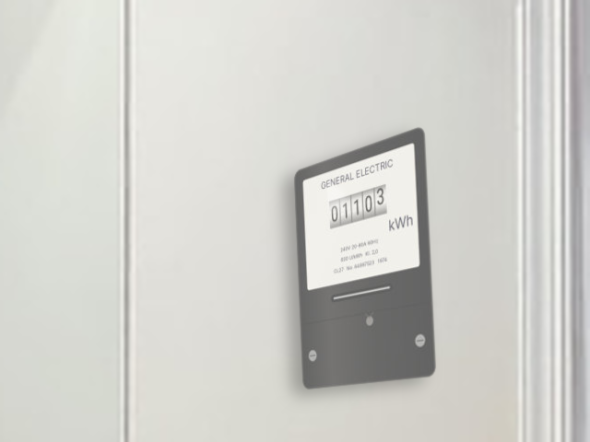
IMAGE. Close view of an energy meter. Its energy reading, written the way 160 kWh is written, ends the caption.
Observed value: 1103 kWh
